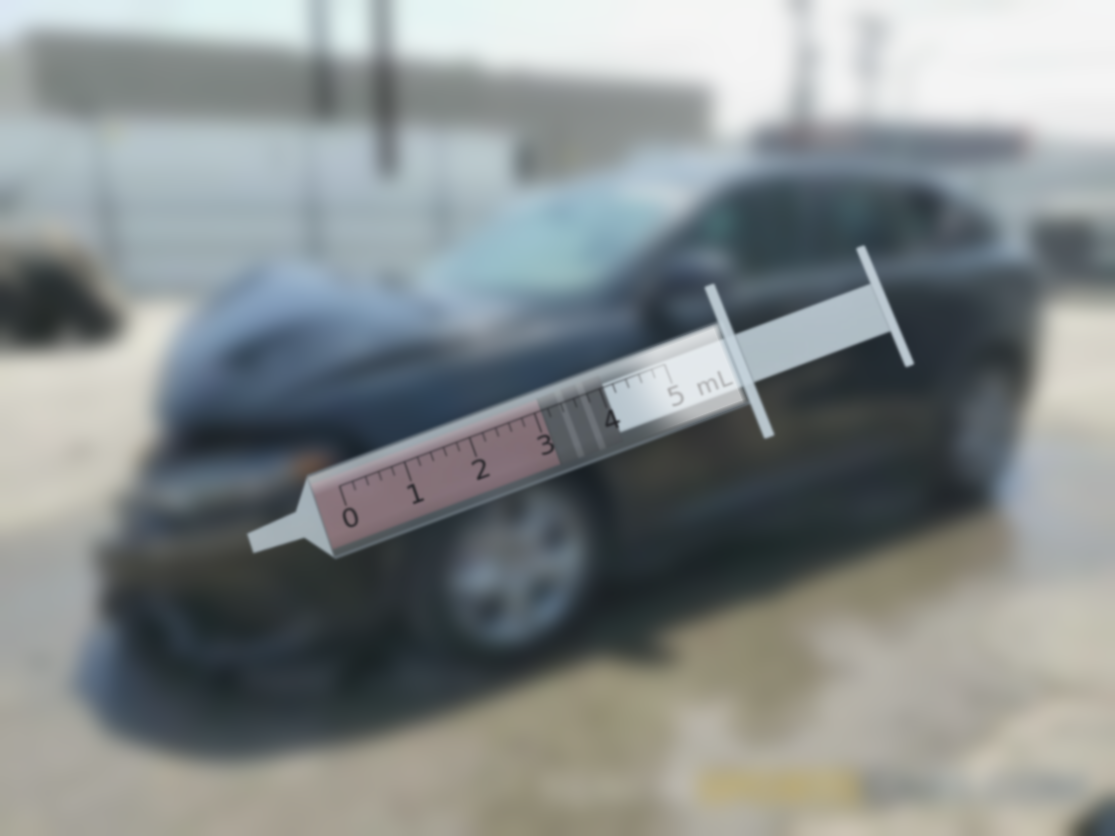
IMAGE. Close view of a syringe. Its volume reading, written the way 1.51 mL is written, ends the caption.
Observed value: 3.1 mL
